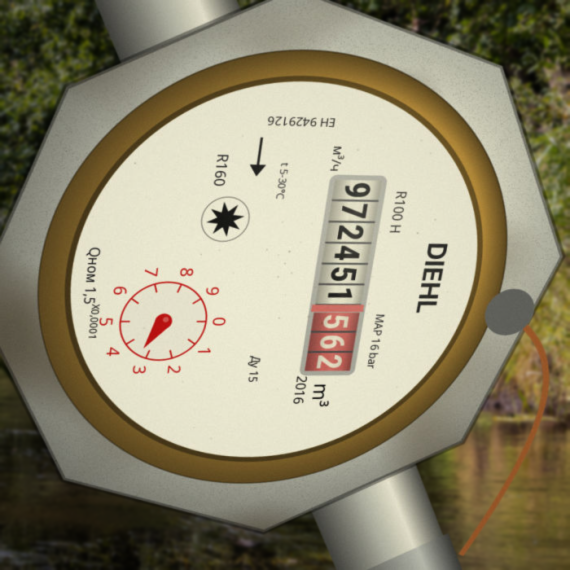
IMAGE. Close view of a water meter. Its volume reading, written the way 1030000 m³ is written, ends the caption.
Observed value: 972451.5623 m³
